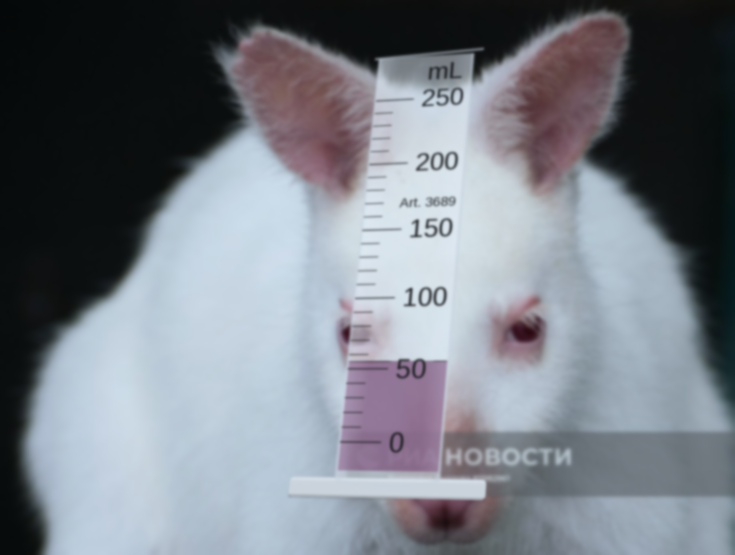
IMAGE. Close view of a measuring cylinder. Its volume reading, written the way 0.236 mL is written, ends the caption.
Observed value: 55 mL
